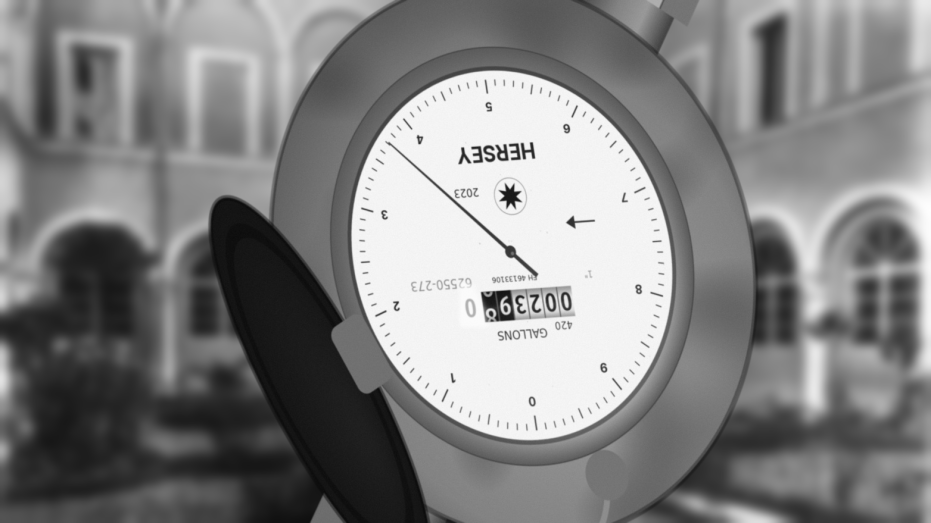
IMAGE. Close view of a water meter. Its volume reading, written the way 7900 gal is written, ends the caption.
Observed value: 23983.7 gal
